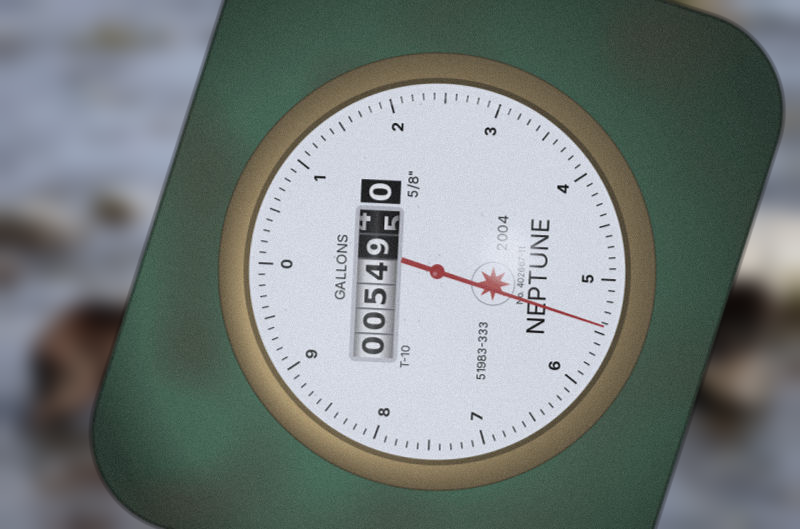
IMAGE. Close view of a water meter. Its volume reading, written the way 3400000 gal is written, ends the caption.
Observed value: 54945.4 gal
